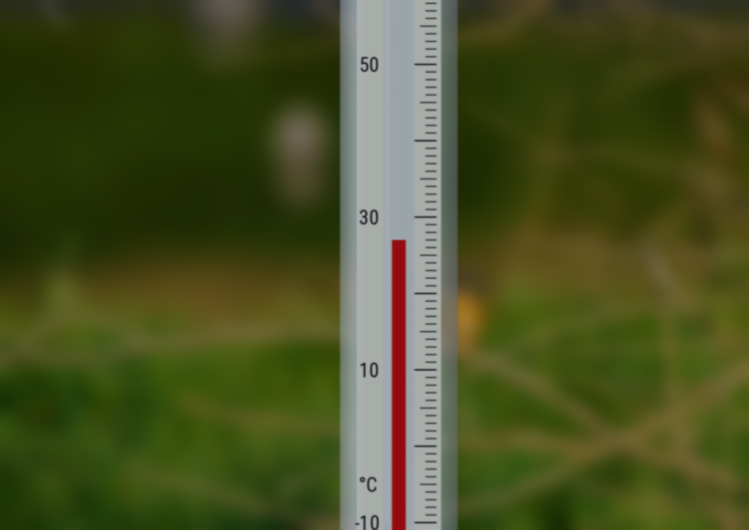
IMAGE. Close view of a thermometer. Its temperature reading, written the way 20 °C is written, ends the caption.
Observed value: 27 °C
